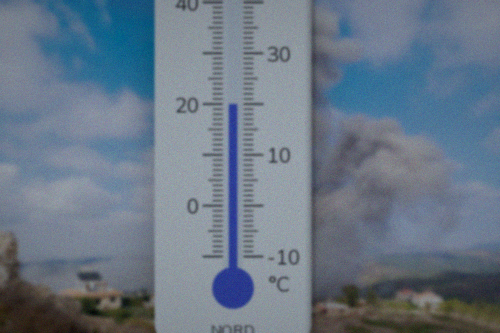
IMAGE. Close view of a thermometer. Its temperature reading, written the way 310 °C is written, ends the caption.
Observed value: 20 °C
